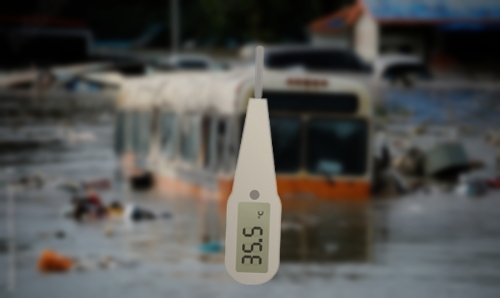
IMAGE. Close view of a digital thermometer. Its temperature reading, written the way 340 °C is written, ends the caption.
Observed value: 35.5 °C
